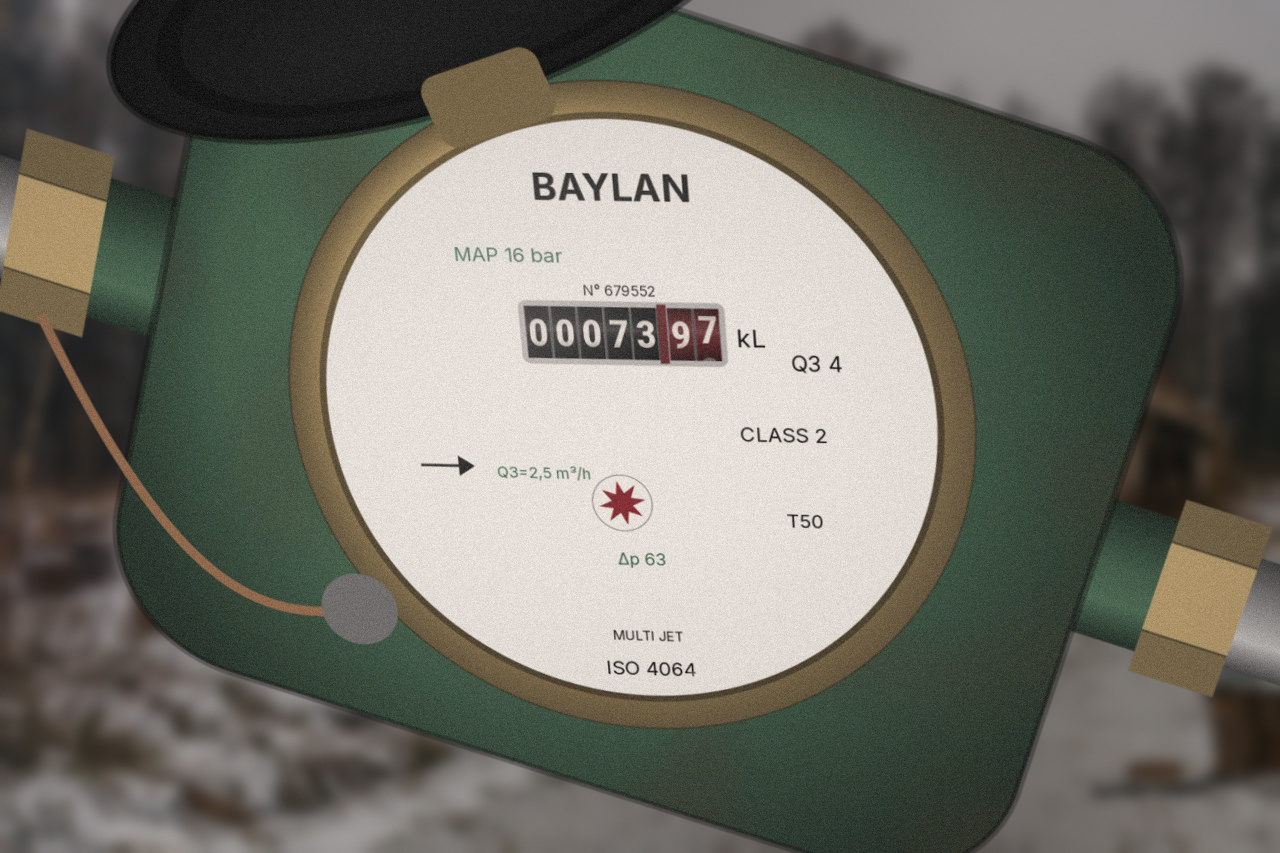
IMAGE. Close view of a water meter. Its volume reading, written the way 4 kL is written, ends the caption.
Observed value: 73.97 kL
